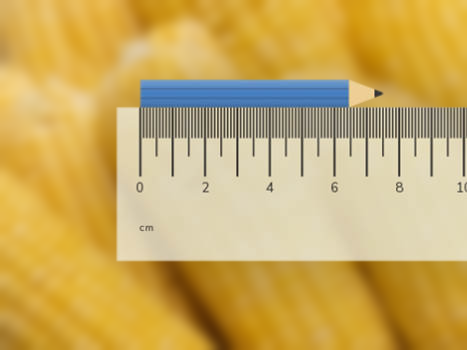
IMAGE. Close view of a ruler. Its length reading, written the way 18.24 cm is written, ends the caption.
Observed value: 7.5 cm
